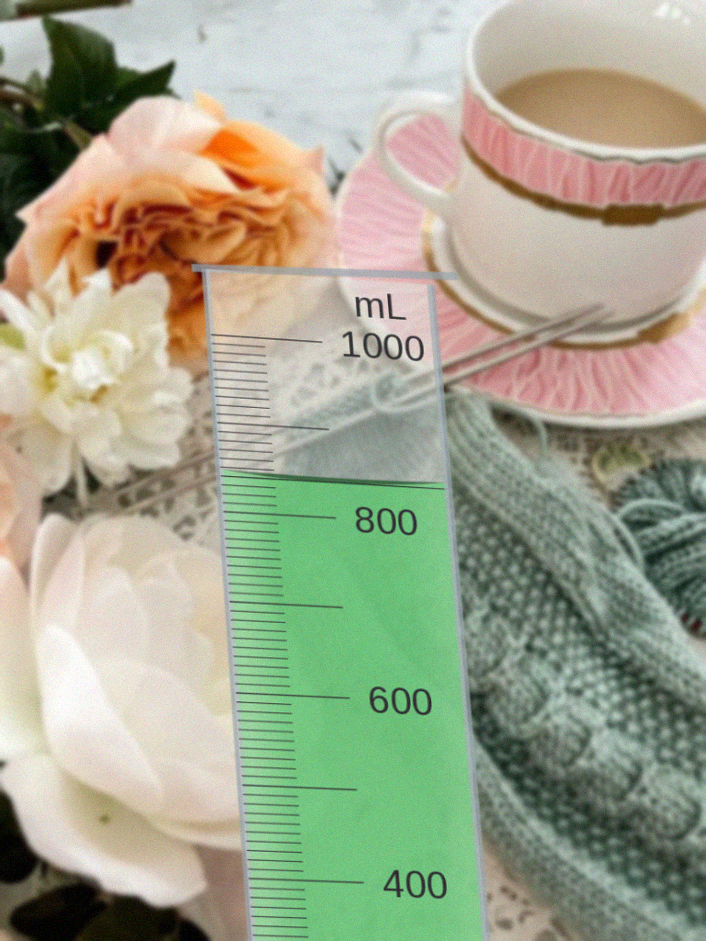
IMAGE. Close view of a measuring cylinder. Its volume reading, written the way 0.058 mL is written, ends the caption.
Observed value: 840 mL
